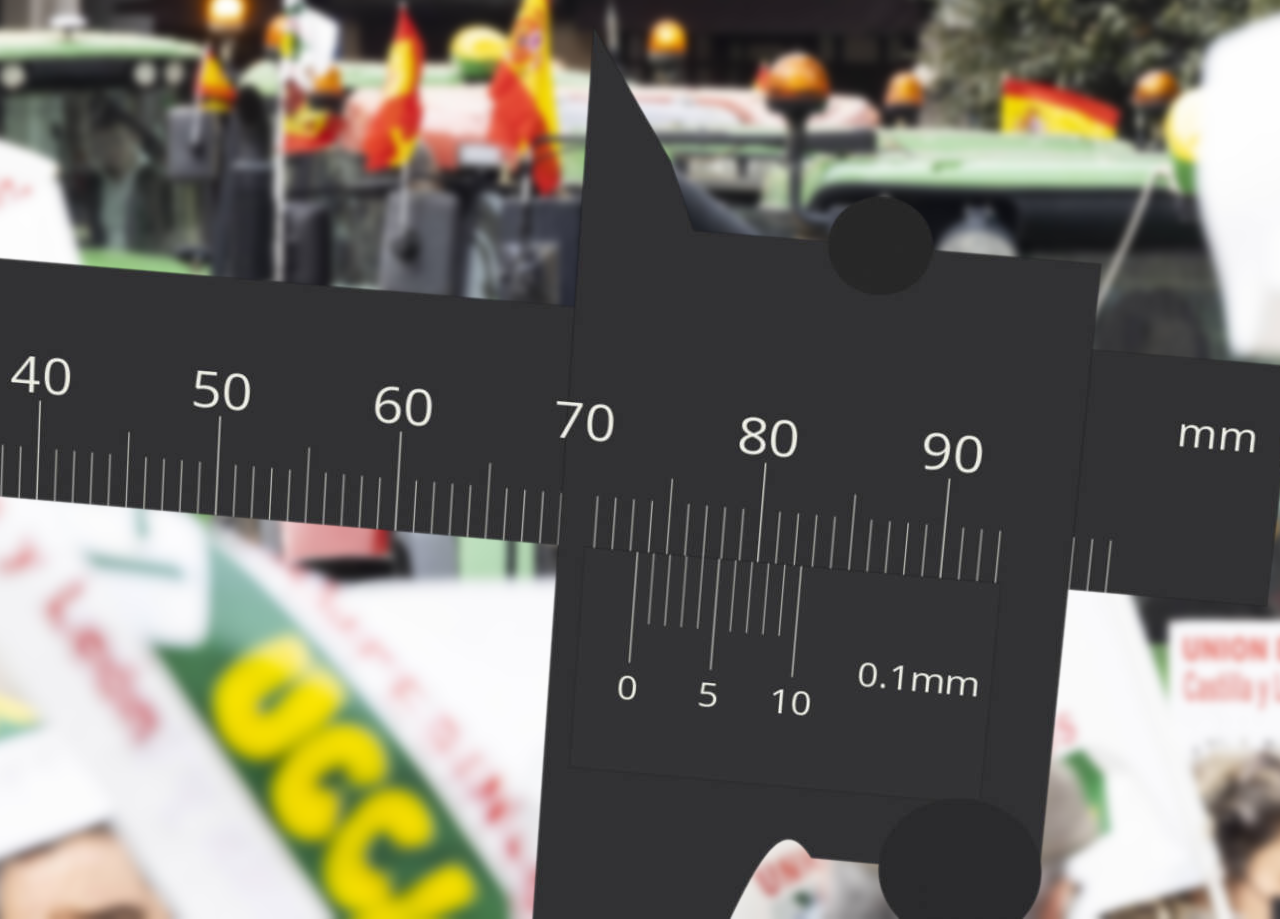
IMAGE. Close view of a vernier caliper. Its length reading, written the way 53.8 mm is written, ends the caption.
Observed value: 73.4 mm
